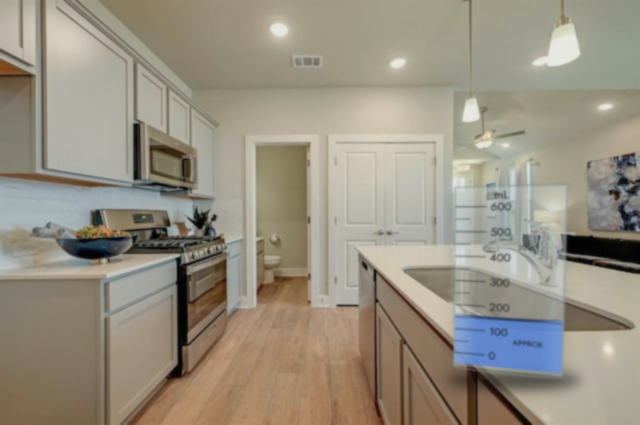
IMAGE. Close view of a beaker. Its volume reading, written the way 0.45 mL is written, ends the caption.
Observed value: 150 mL
